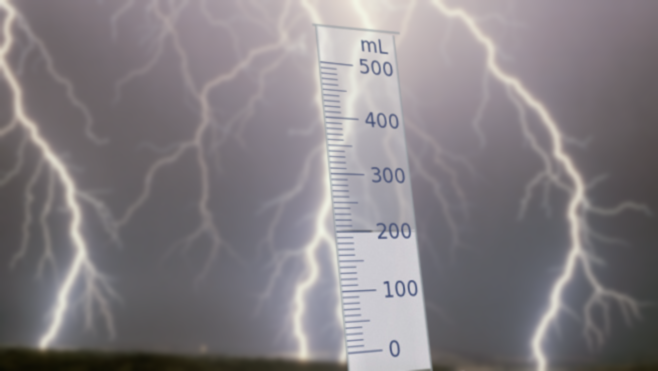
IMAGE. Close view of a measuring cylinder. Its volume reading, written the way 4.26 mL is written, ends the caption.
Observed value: 200 mL
